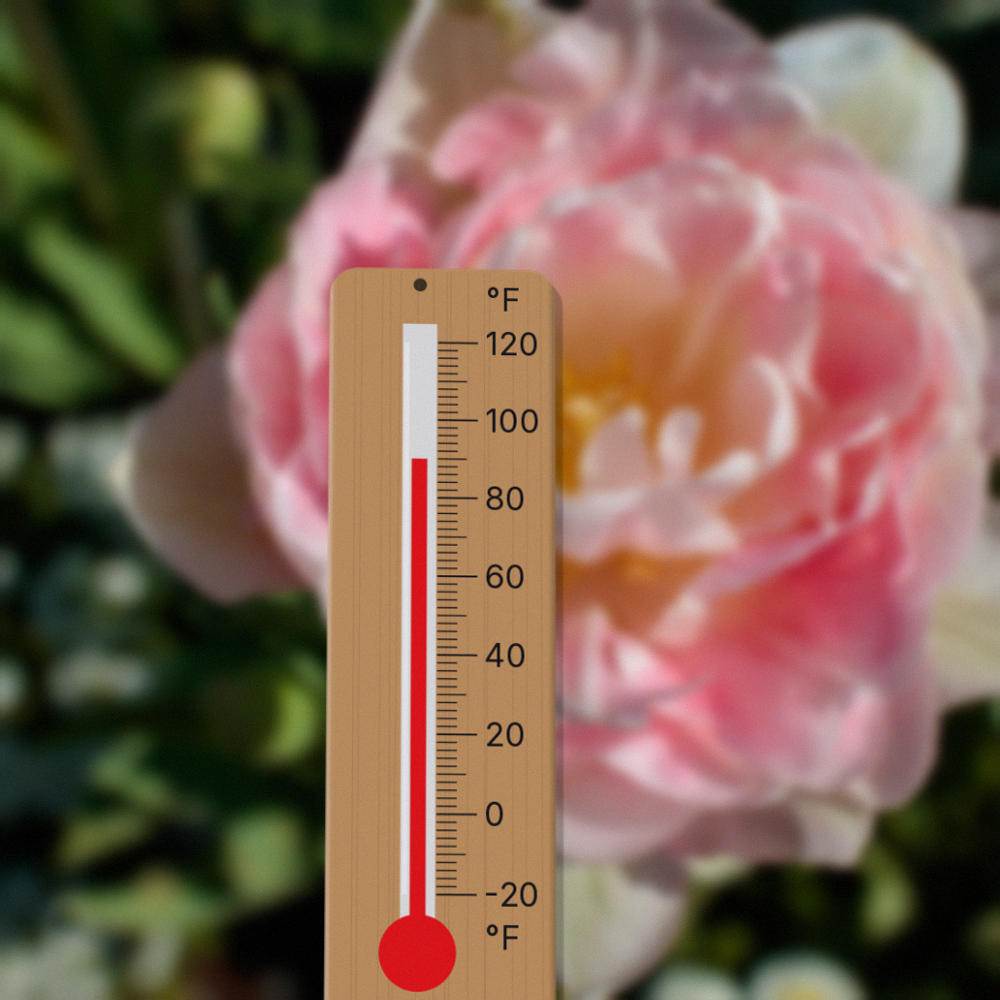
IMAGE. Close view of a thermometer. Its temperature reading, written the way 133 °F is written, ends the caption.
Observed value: 90 °F
